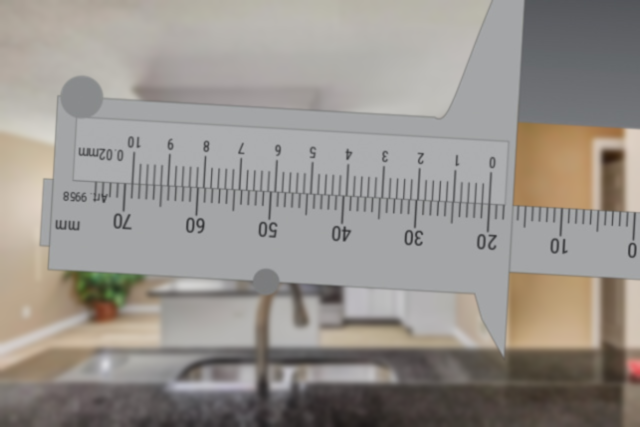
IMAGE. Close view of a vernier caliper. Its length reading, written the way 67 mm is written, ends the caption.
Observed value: 20.0 mm
